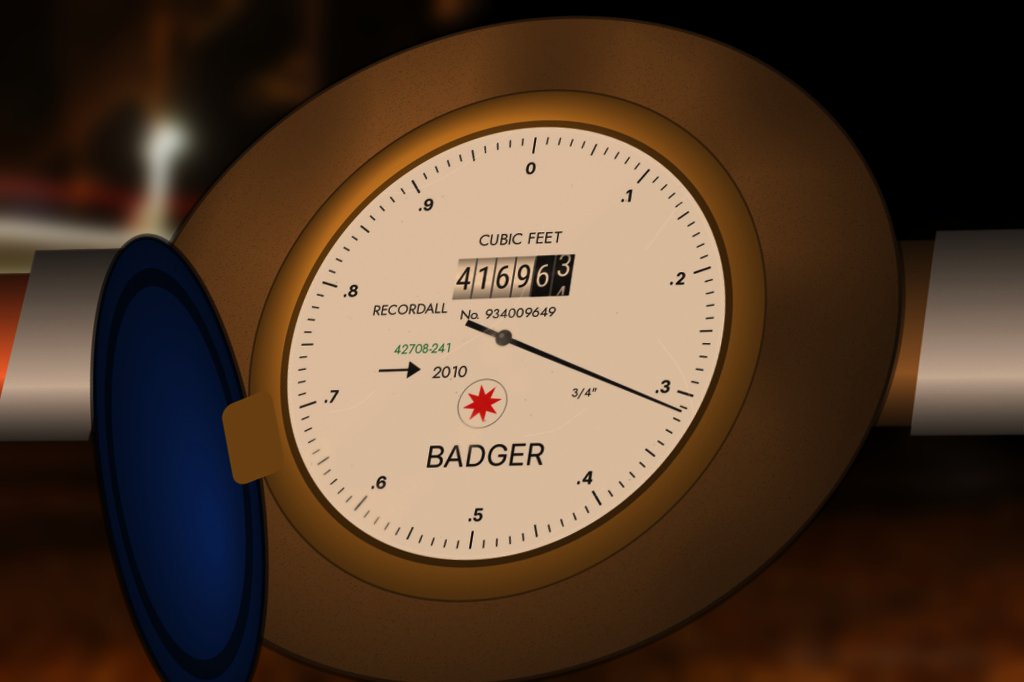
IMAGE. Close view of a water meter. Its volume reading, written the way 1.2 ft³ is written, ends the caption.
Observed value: 416963.31 ft³
